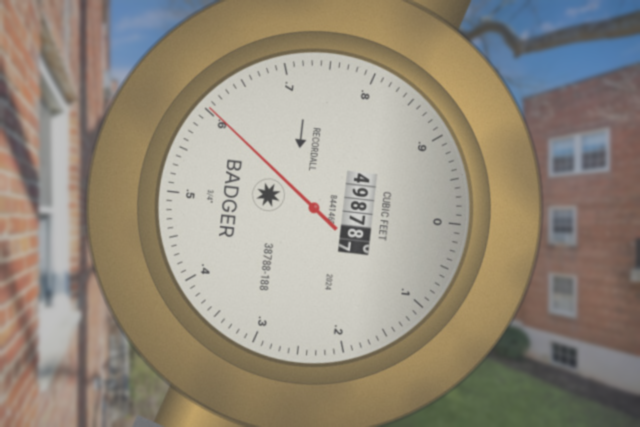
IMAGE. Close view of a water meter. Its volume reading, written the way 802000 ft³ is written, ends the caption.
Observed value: 498786.60 ft³
